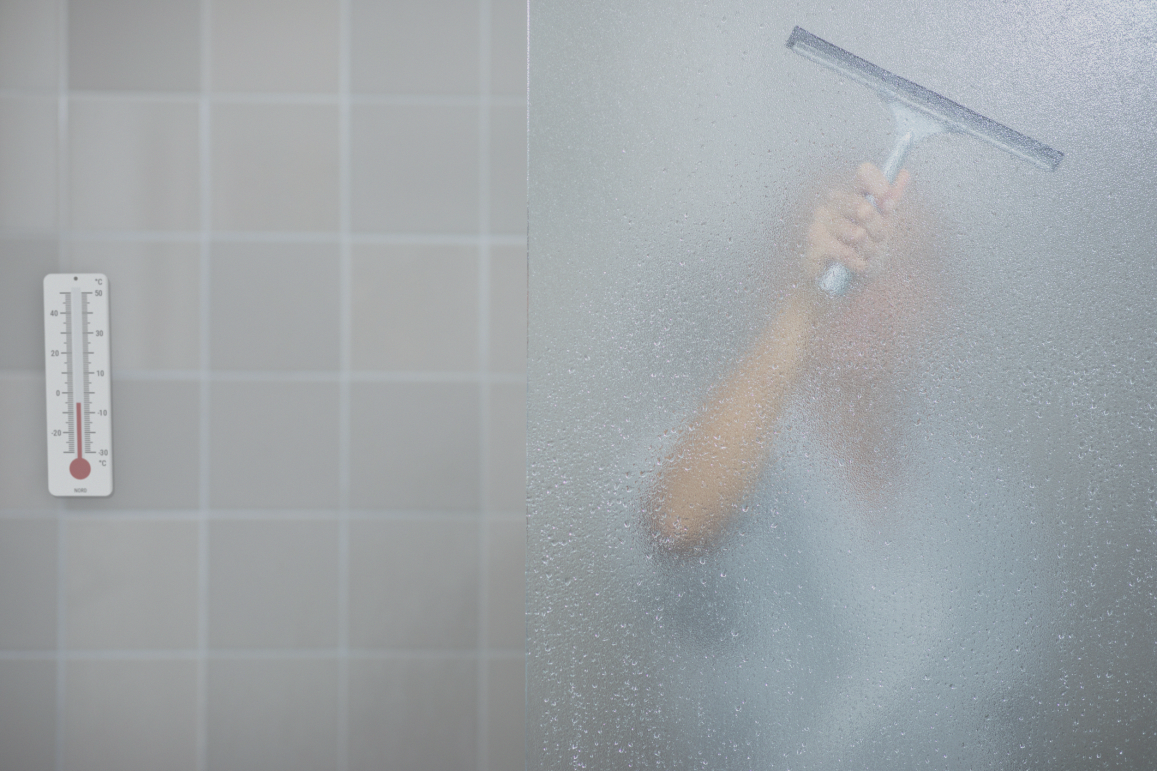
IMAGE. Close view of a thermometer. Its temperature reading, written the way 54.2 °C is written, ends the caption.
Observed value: -5 °C
